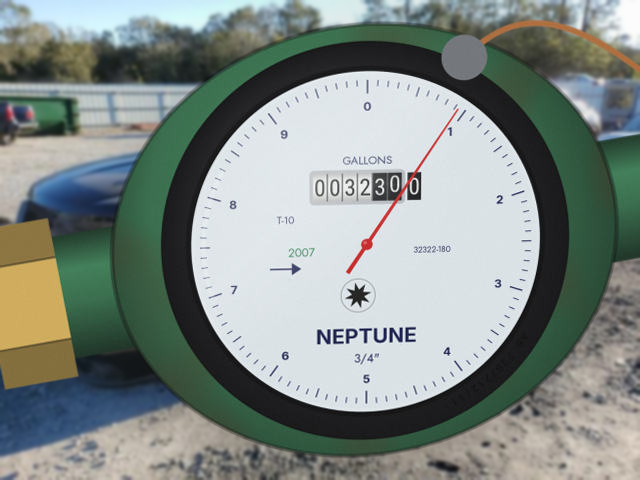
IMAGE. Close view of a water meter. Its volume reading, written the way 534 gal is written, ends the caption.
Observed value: 32300.9 gal
